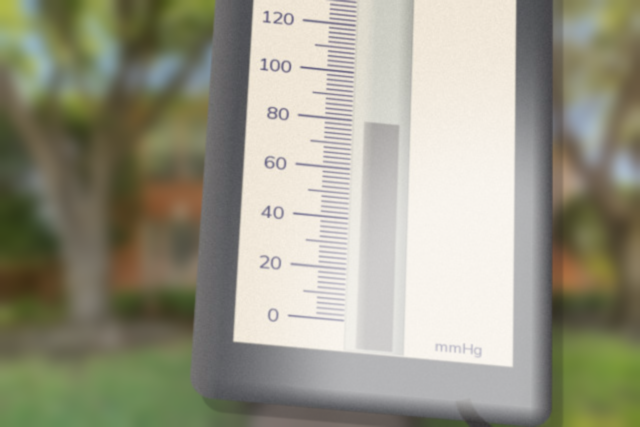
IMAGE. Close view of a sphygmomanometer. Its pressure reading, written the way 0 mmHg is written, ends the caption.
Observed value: 80 mmHg
